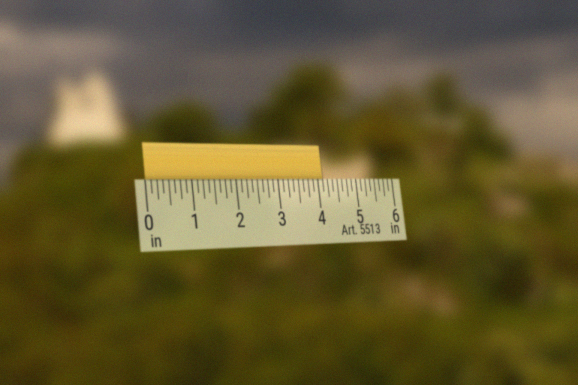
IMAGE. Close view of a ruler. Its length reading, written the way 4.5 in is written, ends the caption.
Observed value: 4.125 in
